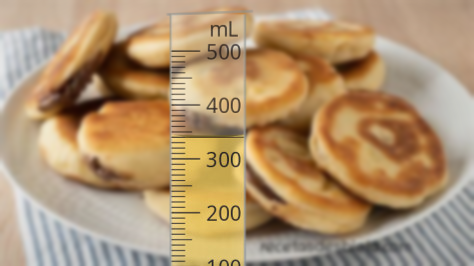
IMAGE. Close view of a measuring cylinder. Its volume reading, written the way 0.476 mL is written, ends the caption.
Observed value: 340 mL
